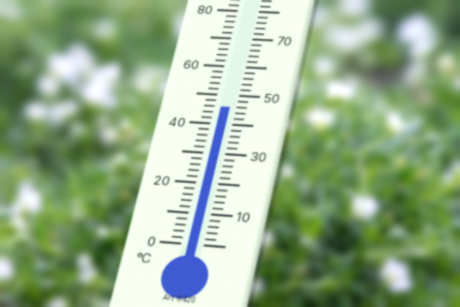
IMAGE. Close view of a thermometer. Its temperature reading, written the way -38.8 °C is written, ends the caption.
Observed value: 46 °C
